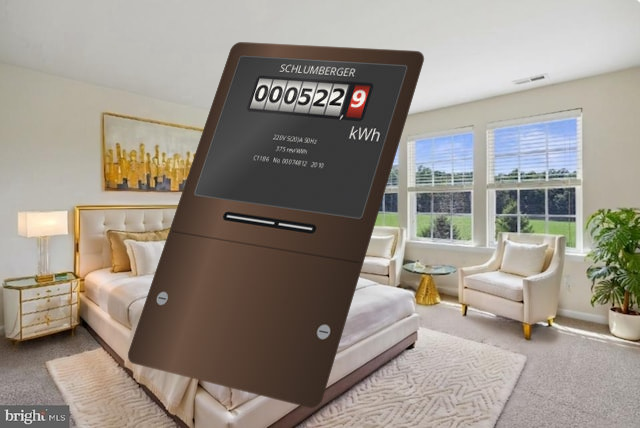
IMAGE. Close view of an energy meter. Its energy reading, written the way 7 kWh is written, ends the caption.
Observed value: 522.9 kWh
